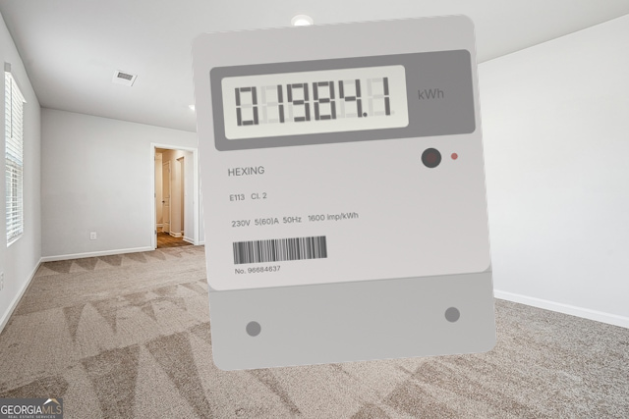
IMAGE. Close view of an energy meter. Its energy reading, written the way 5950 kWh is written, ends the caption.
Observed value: 1984.1 kWh
